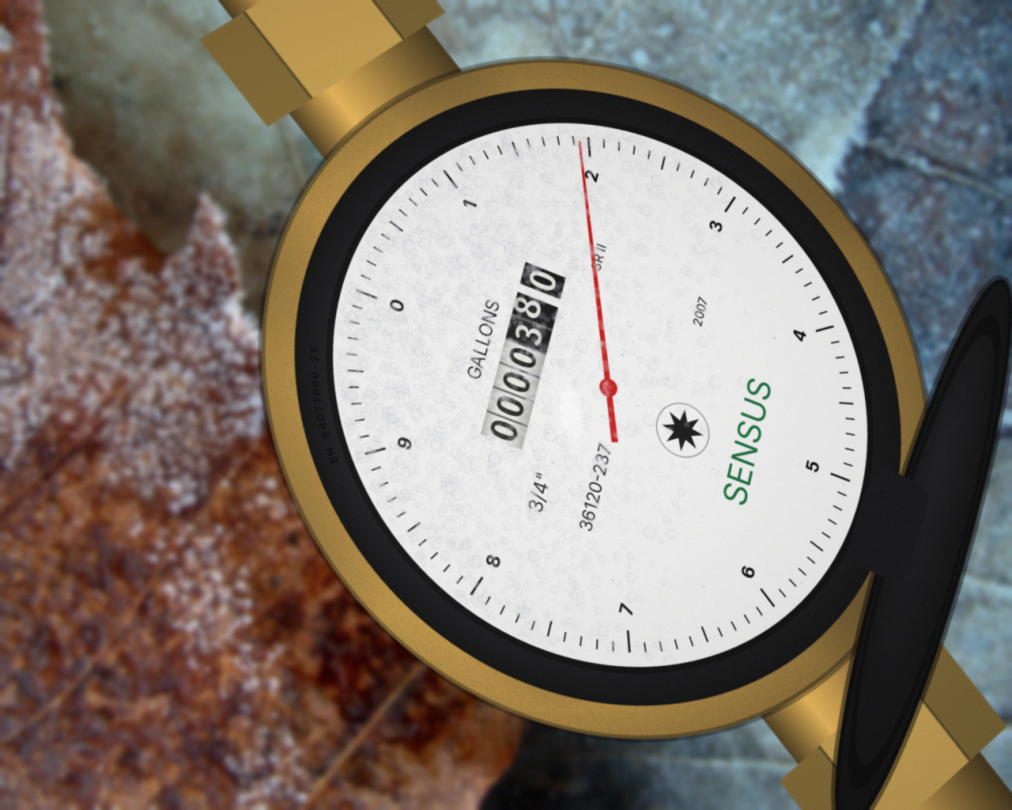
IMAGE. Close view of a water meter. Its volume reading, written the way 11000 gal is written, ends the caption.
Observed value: 381.9 gal
